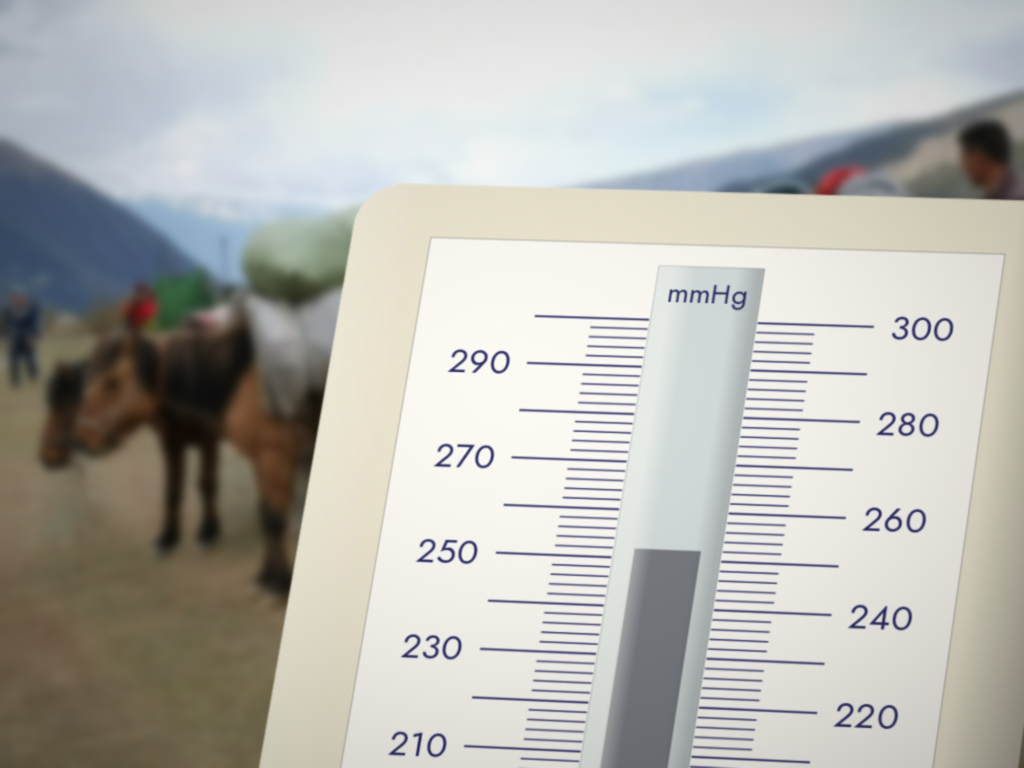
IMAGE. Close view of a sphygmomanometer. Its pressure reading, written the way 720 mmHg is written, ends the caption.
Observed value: 252 mmHg
